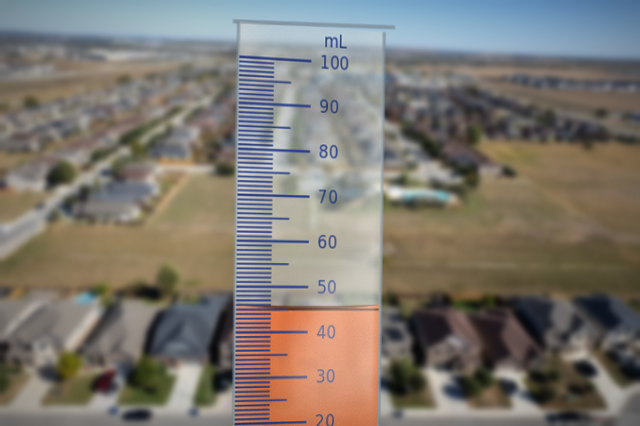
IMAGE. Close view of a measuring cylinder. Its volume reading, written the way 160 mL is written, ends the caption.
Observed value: 45 mL
